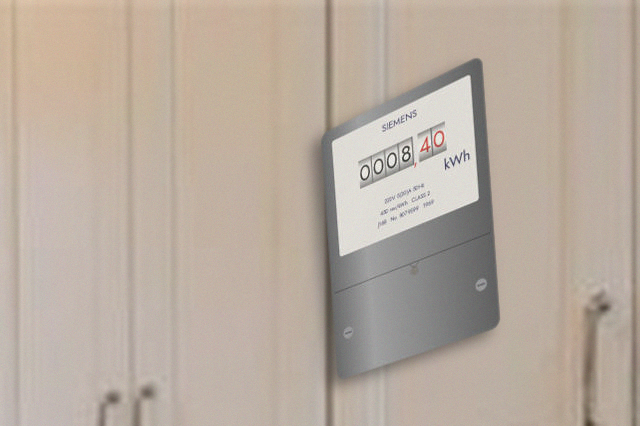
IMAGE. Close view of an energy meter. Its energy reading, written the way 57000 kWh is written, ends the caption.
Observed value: 8.40 kWh
